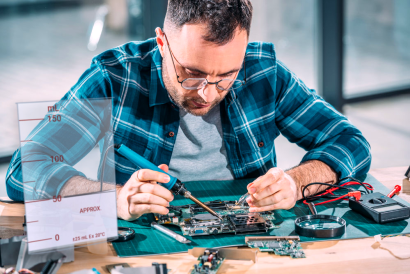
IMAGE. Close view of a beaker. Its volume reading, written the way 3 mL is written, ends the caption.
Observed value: 50 mL
